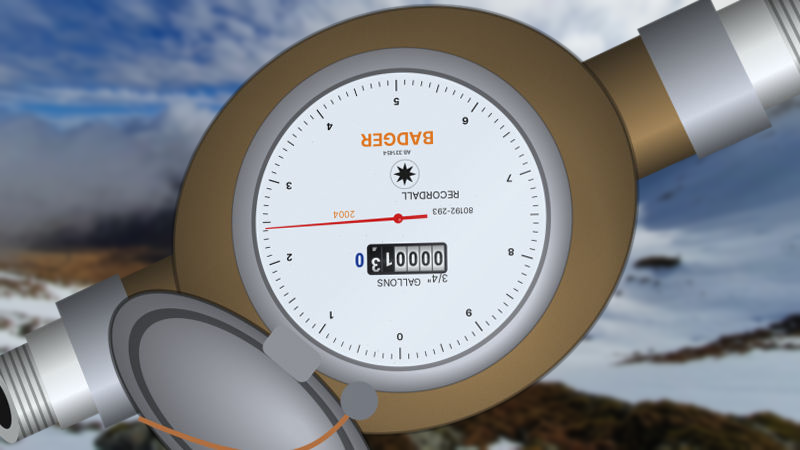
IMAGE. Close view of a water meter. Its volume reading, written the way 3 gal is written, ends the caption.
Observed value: 132.4 gal
